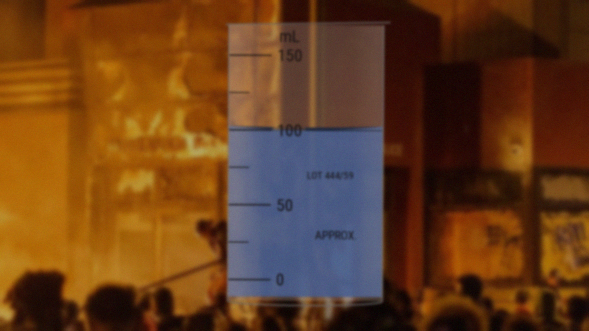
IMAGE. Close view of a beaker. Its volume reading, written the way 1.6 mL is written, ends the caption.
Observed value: 100 mL
